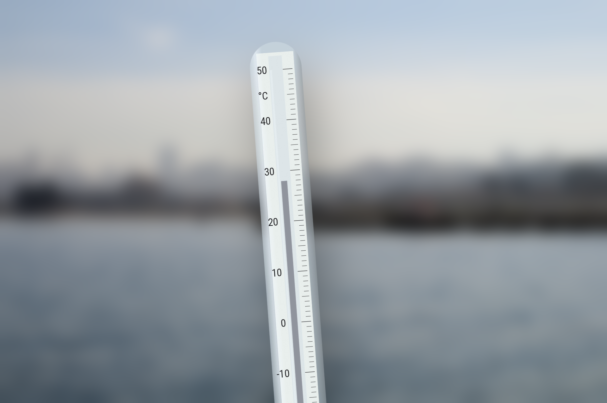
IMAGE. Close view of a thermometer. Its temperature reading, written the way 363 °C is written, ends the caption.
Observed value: 28 °C
